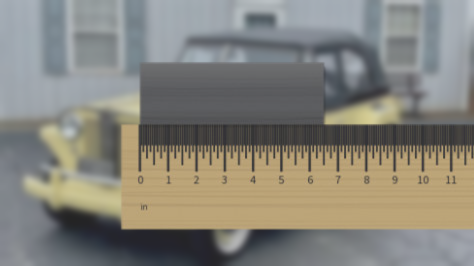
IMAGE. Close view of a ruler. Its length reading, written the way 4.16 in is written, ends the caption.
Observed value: 6.5 in
